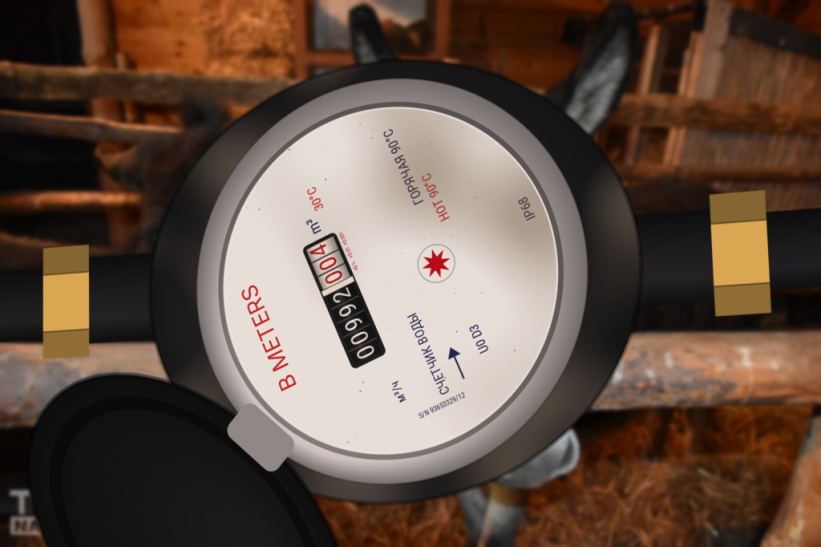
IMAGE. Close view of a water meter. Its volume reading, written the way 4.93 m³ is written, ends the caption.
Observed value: 992.004 m³
